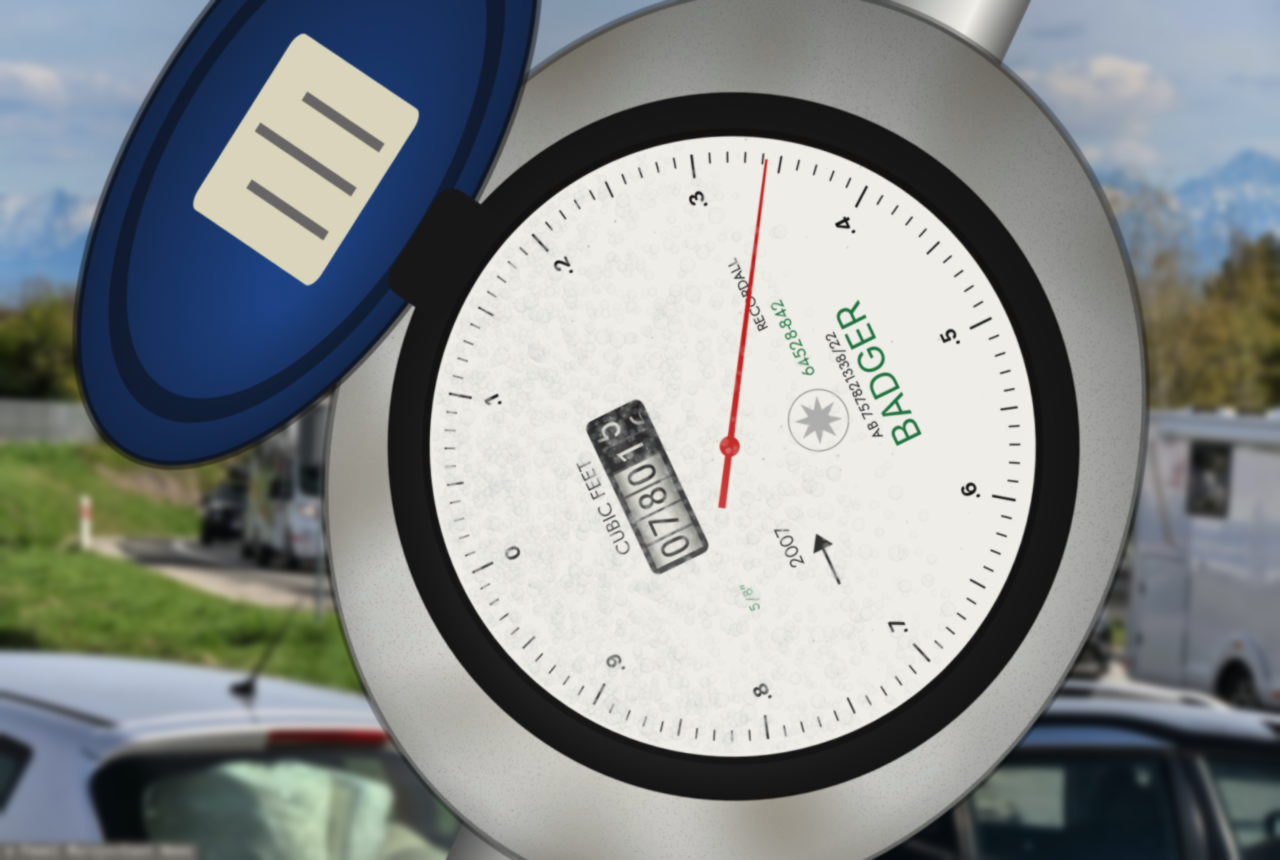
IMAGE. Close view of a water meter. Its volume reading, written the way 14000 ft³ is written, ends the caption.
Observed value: 78015.34 ft³
